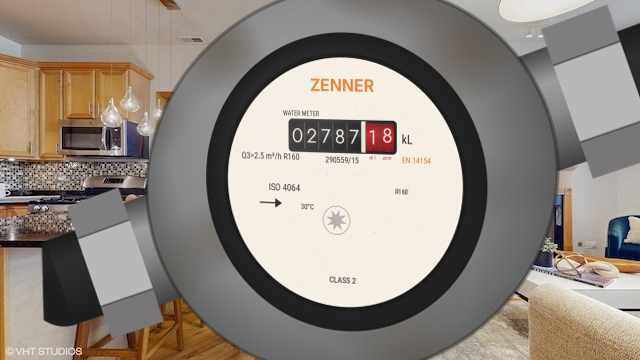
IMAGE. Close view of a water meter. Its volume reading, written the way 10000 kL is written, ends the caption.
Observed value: 2787.18 kL
